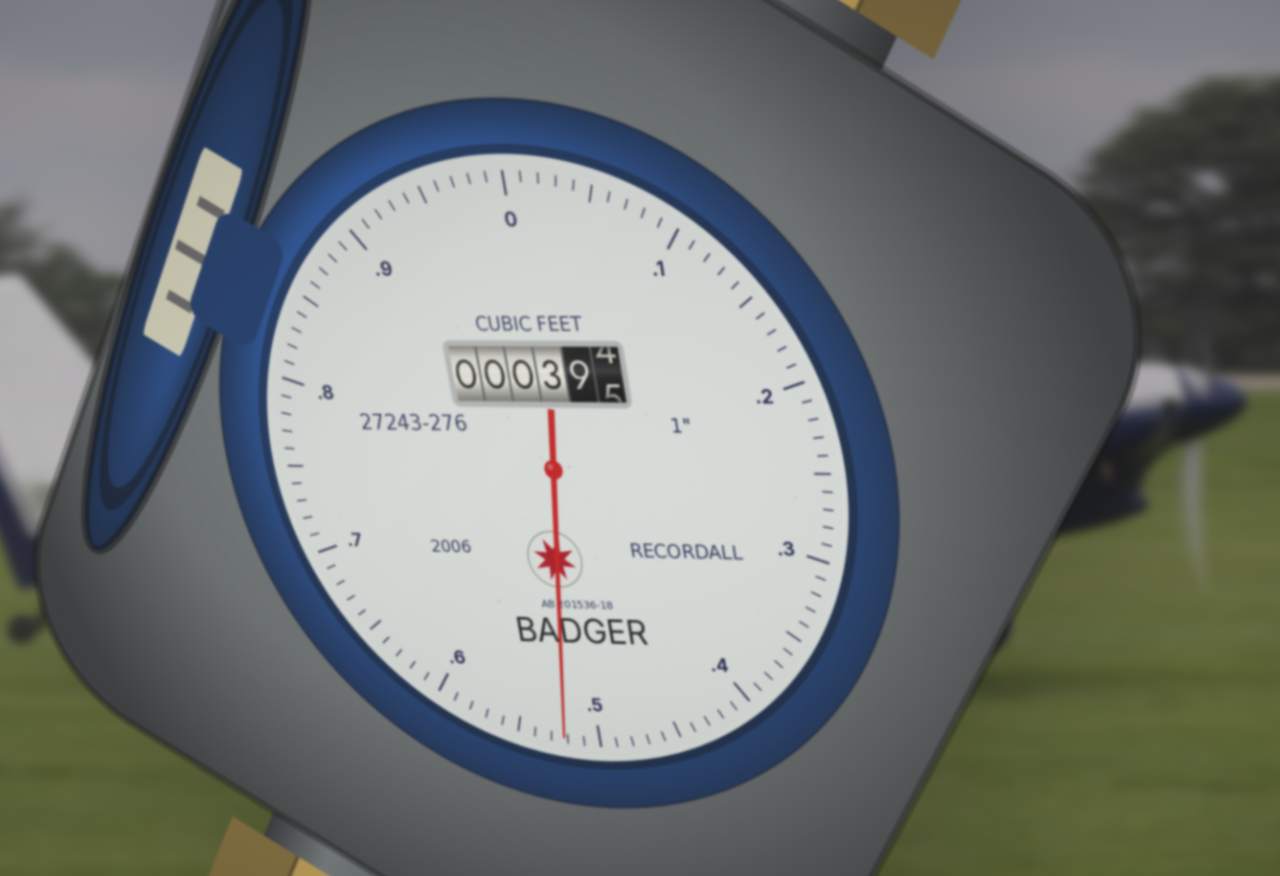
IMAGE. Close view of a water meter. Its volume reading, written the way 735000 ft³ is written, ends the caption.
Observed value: 394.52 ft³
